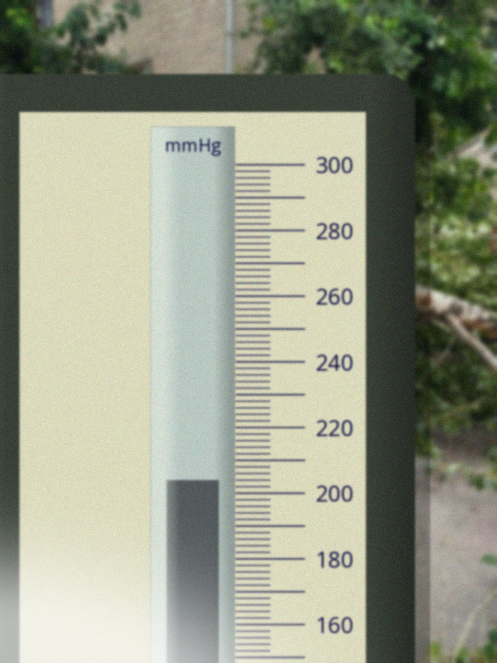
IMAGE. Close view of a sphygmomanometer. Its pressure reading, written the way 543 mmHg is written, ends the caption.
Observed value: 204 mmHg
